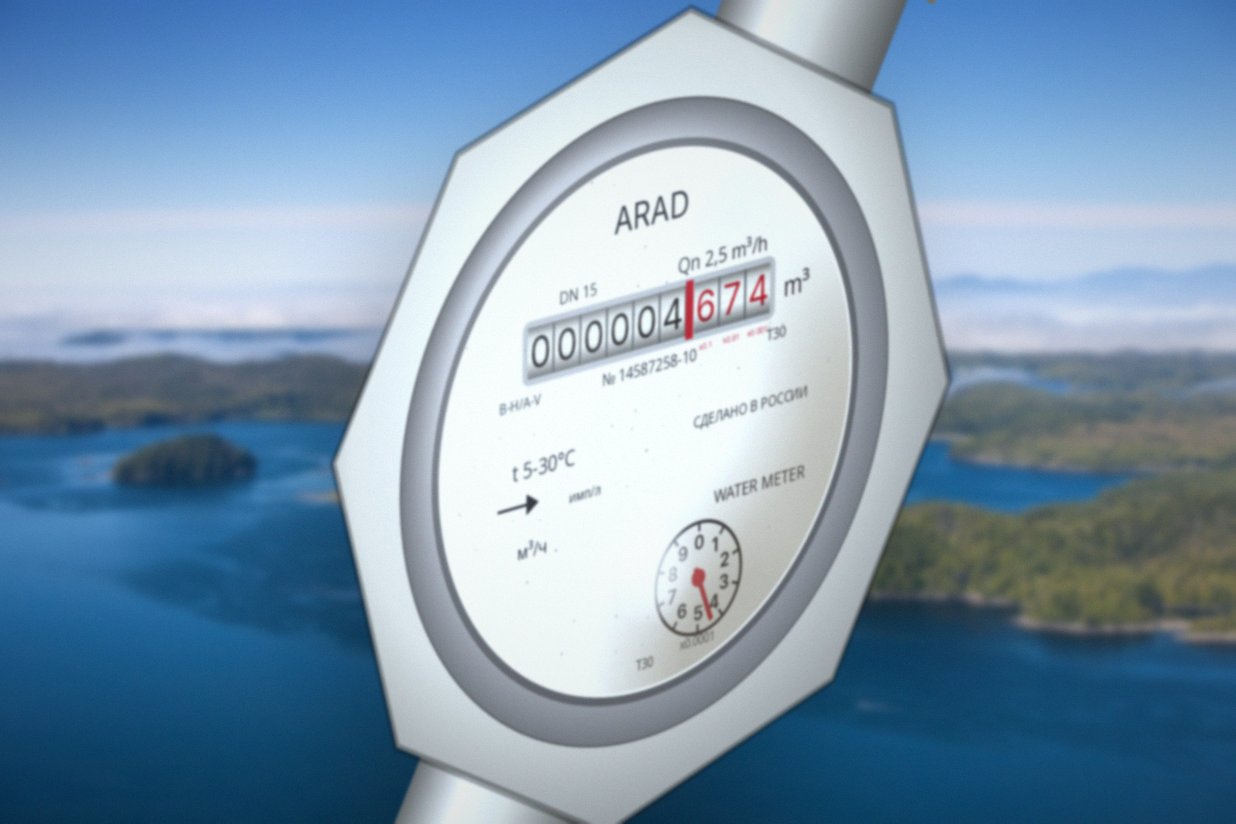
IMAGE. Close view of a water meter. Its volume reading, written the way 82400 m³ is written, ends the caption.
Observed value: 4.6744 m³
